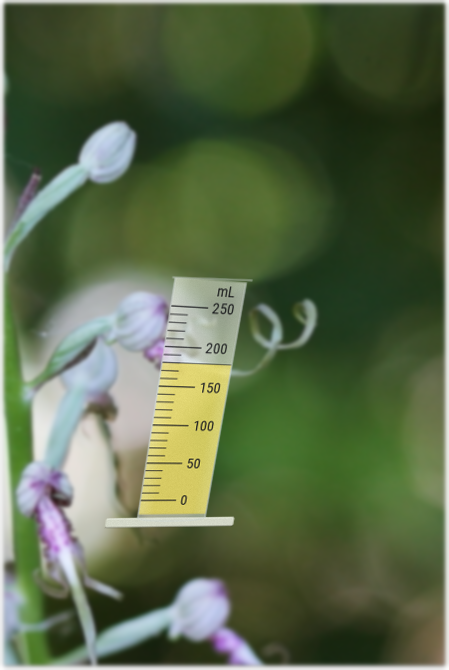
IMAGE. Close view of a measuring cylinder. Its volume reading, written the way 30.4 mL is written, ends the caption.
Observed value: 180 mL
